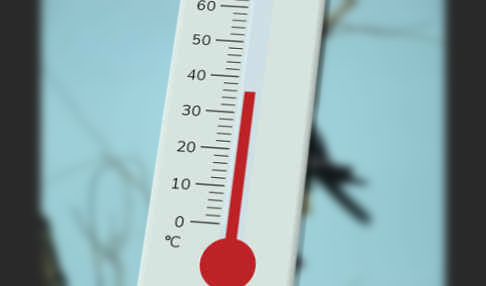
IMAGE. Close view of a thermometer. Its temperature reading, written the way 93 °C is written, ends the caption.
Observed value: 36 °C
